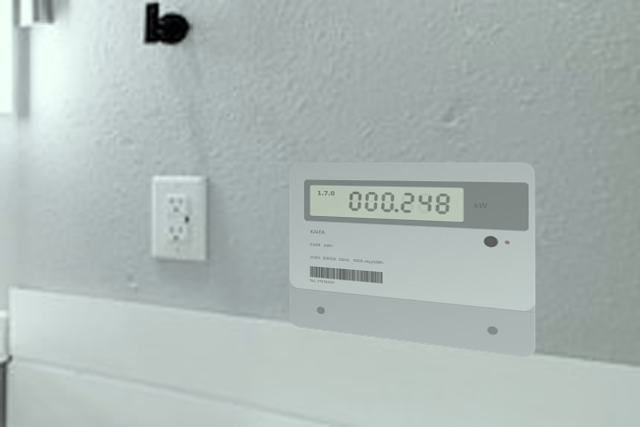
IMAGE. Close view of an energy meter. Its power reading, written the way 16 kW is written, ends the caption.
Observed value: 0.248 kW
